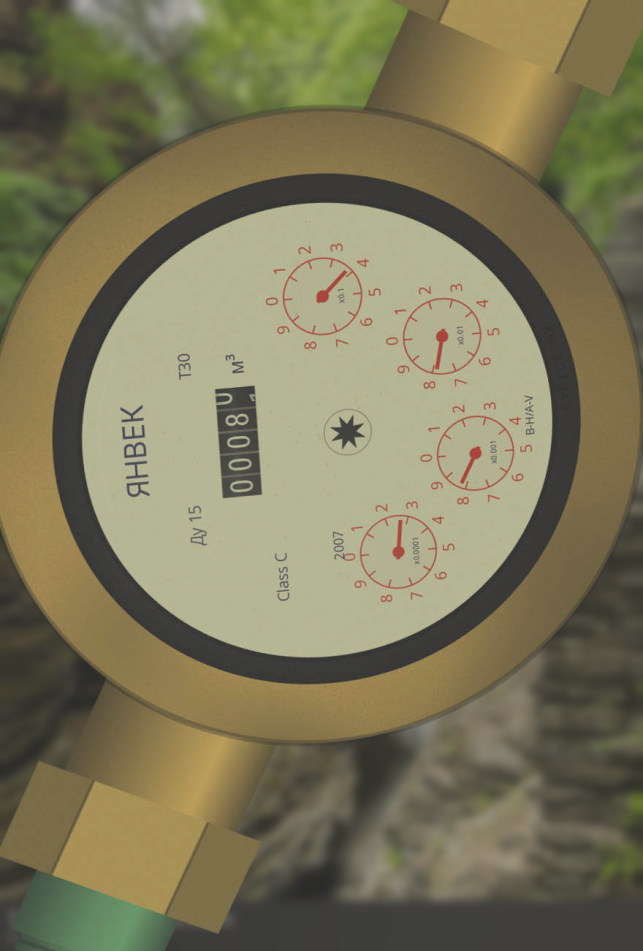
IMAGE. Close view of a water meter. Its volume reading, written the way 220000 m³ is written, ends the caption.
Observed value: 80.3782 m³
